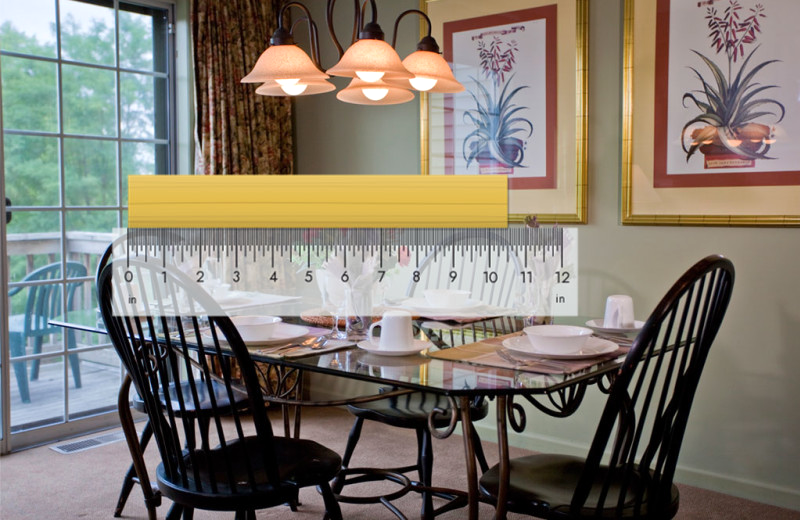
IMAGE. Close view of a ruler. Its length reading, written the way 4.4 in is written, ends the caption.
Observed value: 10.5 in
